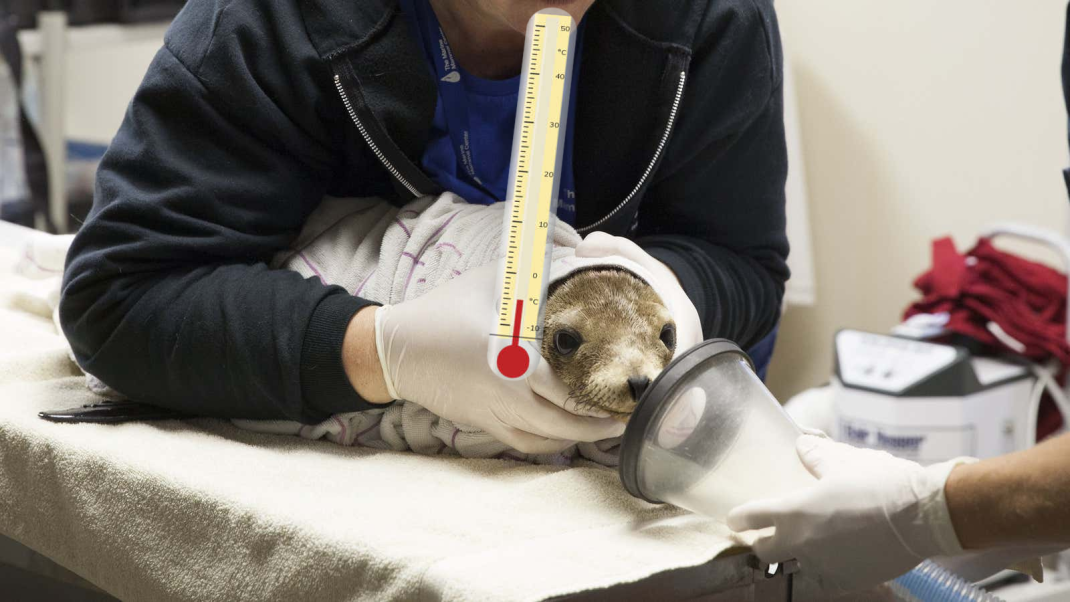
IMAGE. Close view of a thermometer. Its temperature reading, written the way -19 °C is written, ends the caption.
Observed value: -5 °C
